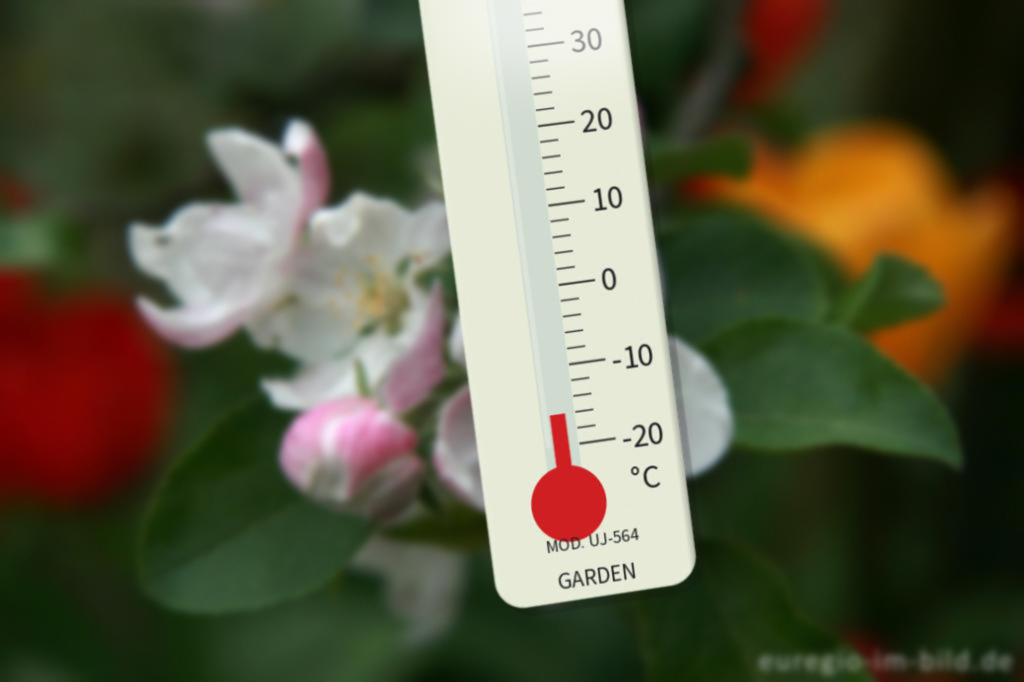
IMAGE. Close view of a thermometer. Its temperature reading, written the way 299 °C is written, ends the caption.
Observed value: -16 °C
